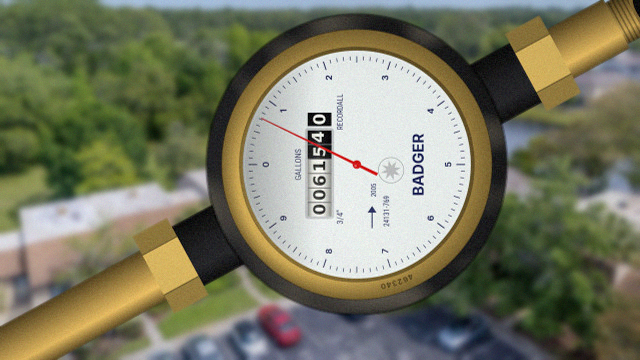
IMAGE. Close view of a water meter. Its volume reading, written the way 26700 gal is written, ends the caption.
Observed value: 61540.7 gal
